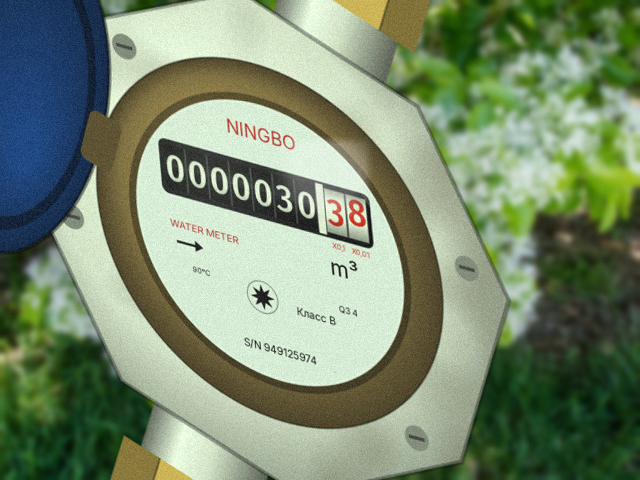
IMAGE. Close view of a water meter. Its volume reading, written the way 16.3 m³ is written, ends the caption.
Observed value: 30.38 m³
